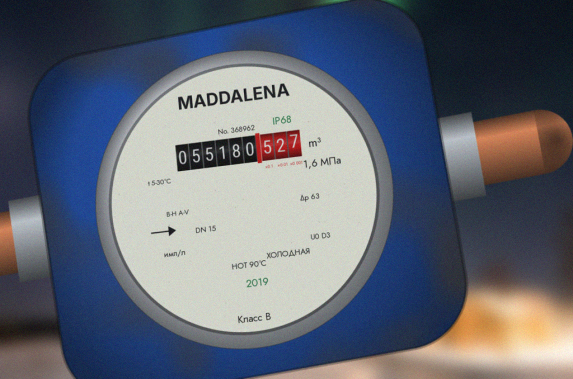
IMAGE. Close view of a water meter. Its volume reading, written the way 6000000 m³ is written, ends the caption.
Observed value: 55180.527 m³
